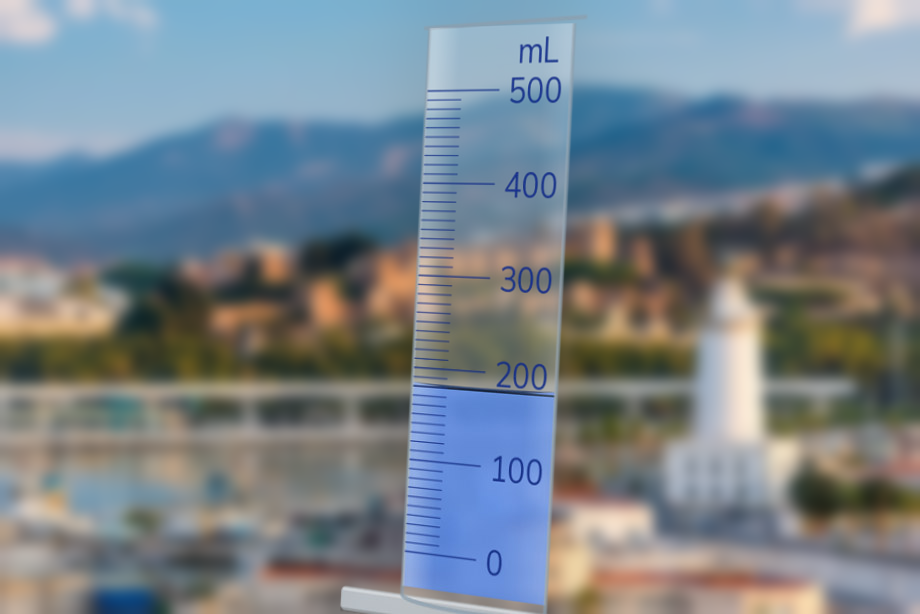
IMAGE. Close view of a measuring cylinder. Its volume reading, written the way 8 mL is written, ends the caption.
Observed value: 180 mL
